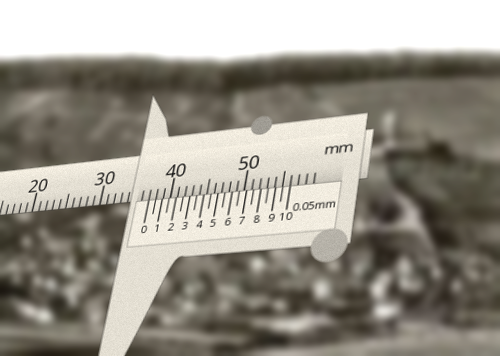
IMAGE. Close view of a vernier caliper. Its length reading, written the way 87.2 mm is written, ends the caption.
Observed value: 37.0 mm
